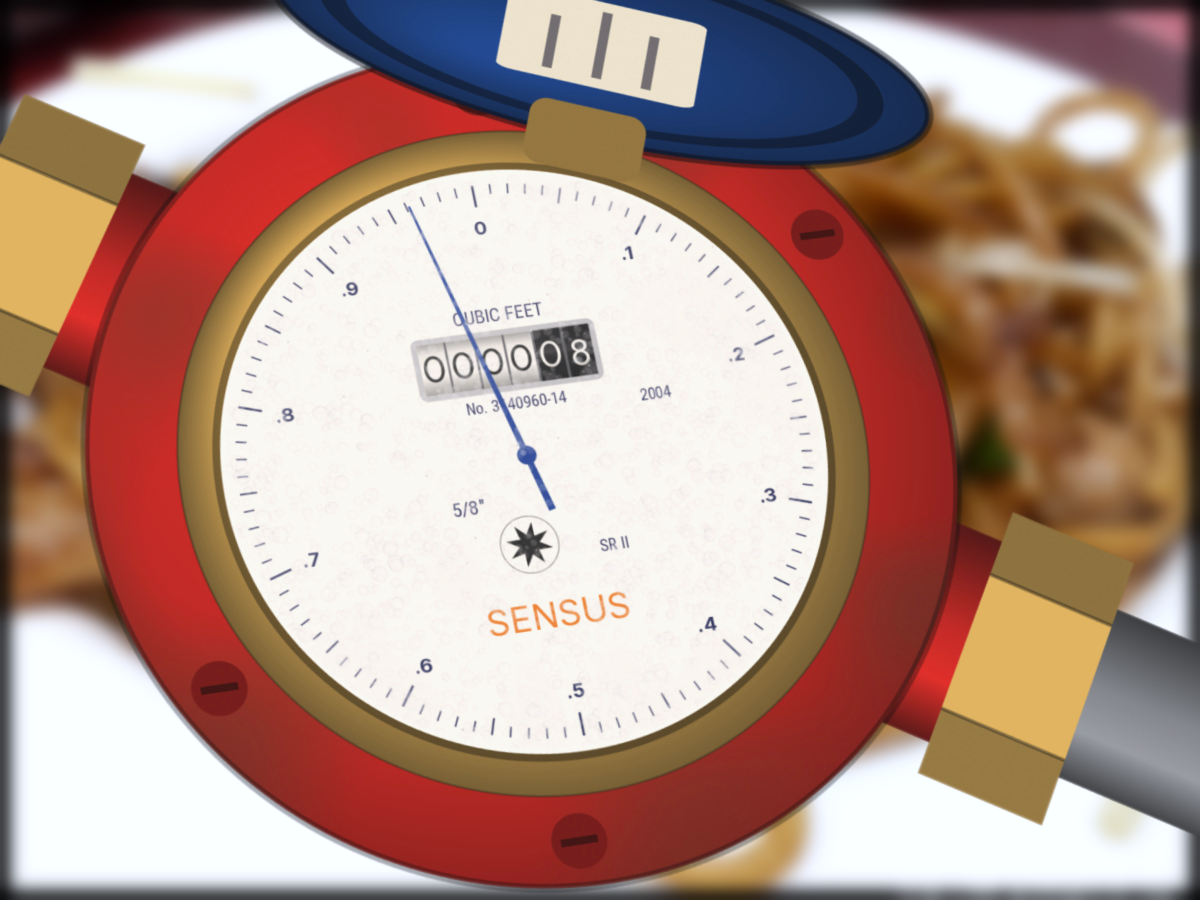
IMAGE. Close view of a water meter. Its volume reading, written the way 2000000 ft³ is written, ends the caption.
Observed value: 7.96 ft³
